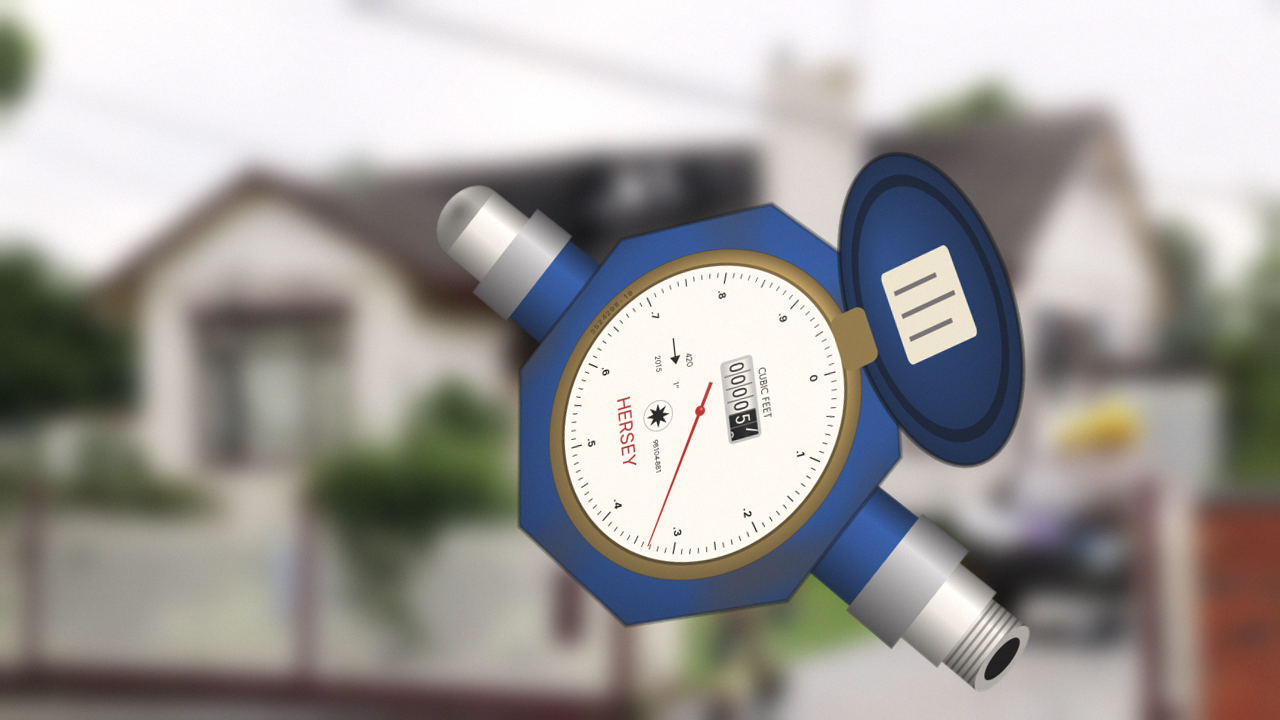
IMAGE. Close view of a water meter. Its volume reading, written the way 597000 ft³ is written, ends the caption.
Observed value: 57.33 ft³
